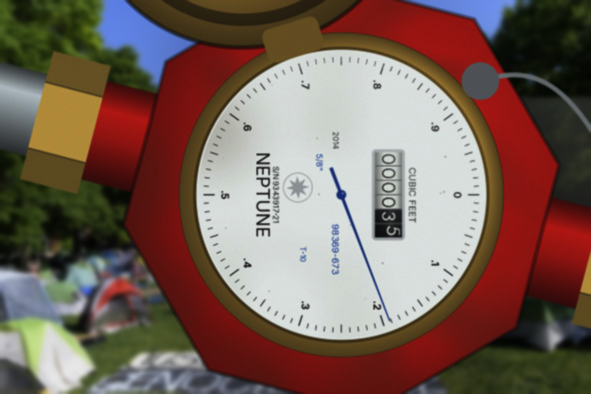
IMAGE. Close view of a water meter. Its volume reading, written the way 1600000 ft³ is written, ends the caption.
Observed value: 35.19 ft³
